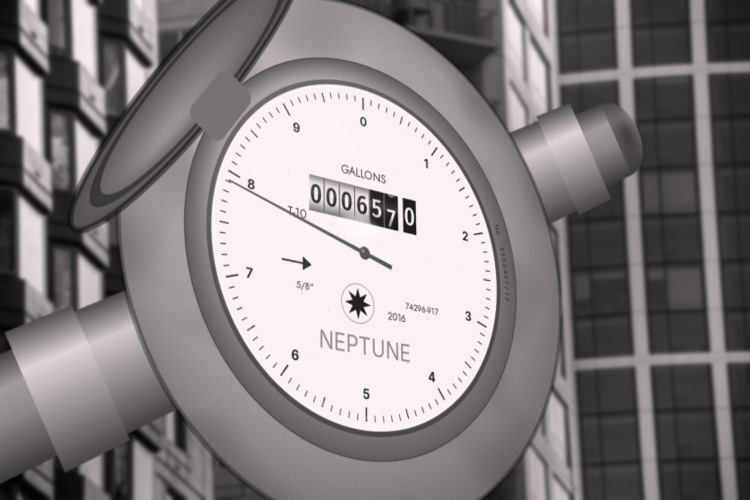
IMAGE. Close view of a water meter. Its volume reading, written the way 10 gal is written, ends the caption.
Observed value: 6567.9 gal
